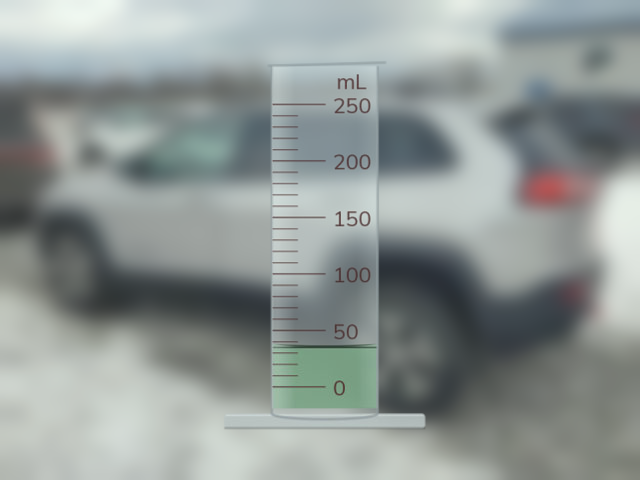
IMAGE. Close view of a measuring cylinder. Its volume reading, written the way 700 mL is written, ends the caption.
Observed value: 35 mL
